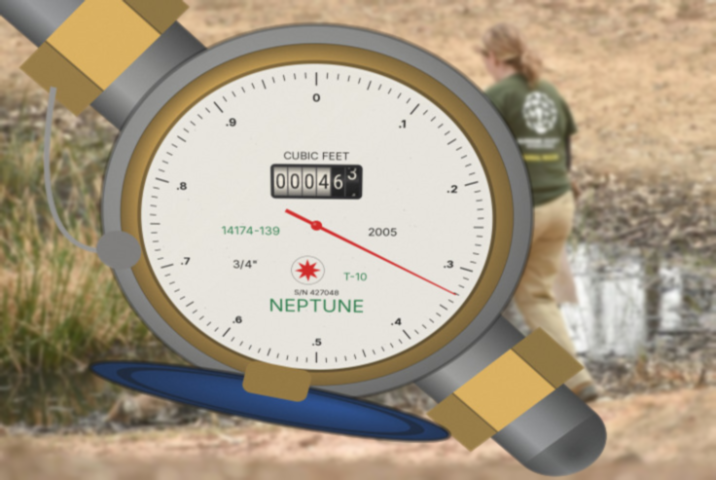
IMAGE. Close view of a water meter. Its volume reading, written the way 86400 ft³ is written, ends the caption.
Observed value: 463.33 ft³
